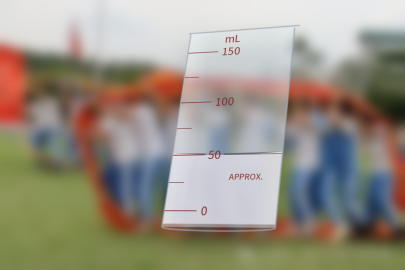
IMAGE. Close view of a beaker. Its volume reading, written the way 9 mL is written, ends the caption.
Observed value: 50 mL
